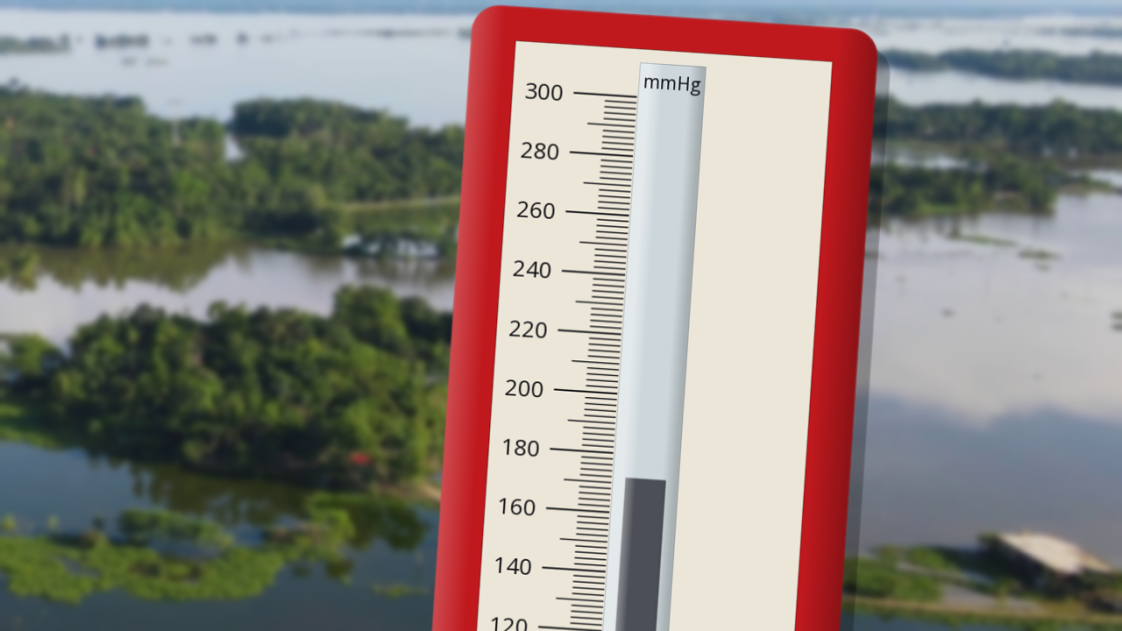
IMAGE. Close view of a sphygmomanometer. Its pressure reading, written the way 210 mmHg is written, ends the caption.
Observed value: 172 mmHg
